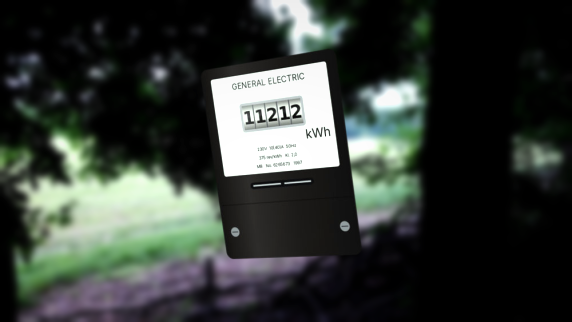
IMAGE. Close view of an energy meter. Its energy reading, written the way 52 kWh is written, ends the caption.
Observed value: 11212 kWh
